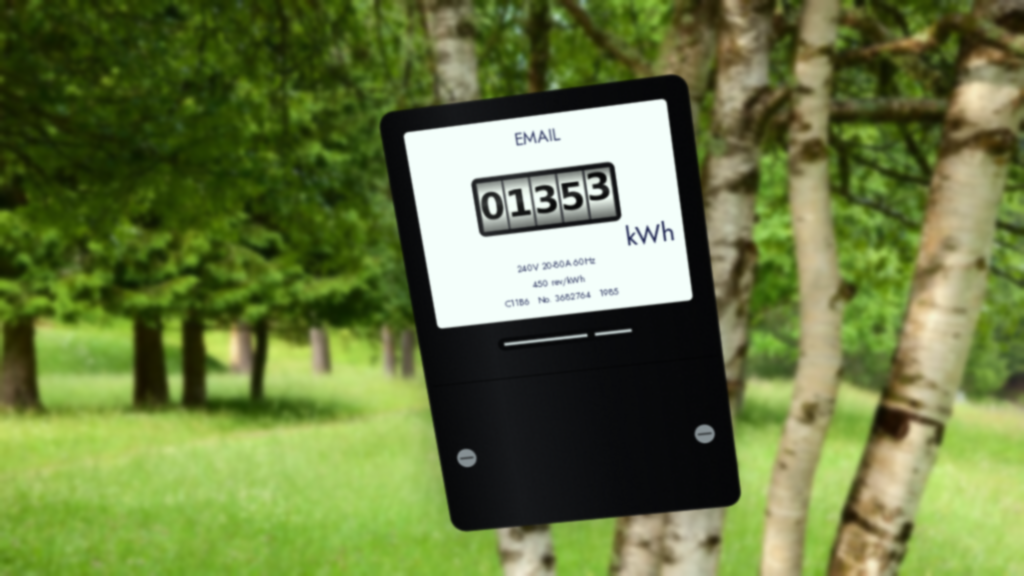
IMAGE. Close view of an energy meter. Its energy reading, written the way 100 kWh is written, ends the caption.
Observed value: 1353 kWh
